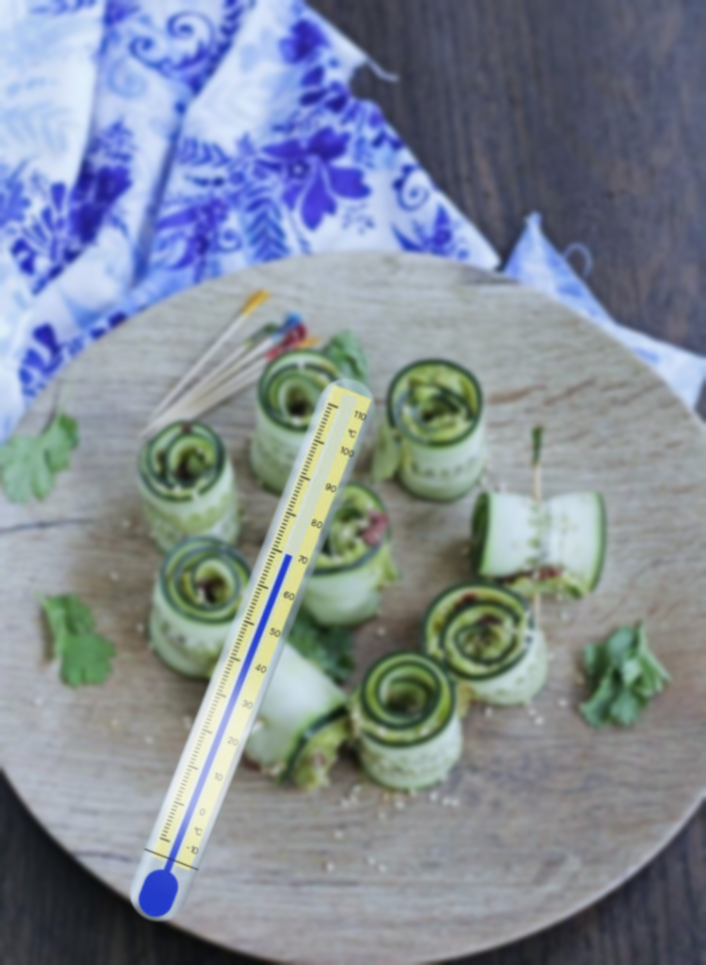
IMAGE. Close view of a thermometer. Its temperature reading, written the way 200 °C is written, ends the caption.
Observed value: 70 °C
